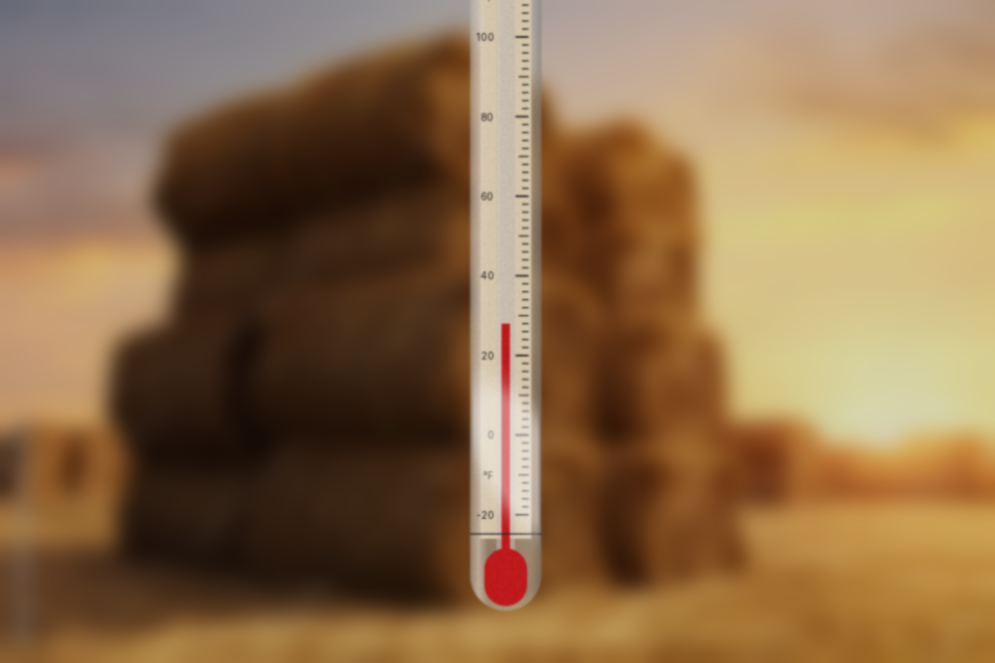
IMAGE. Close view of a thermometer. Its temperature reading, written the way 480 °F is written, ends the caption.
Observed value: 28 °F
